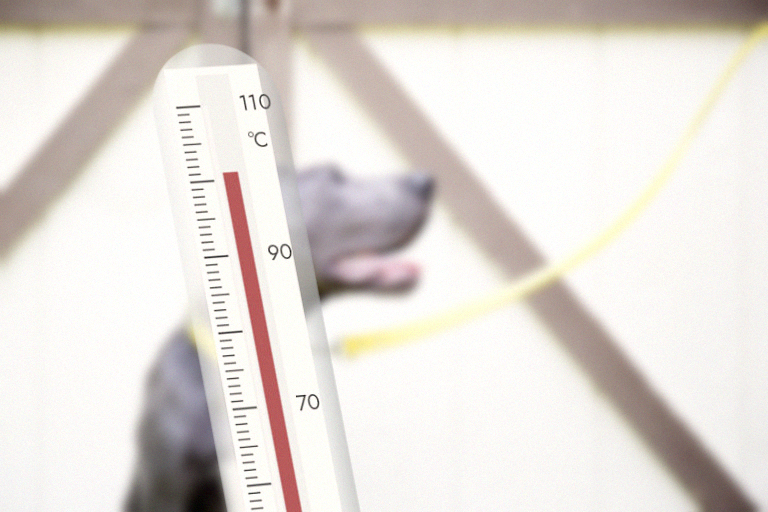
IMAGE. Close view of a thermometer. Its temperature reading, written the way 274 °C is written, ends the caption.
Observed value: 101 °C
